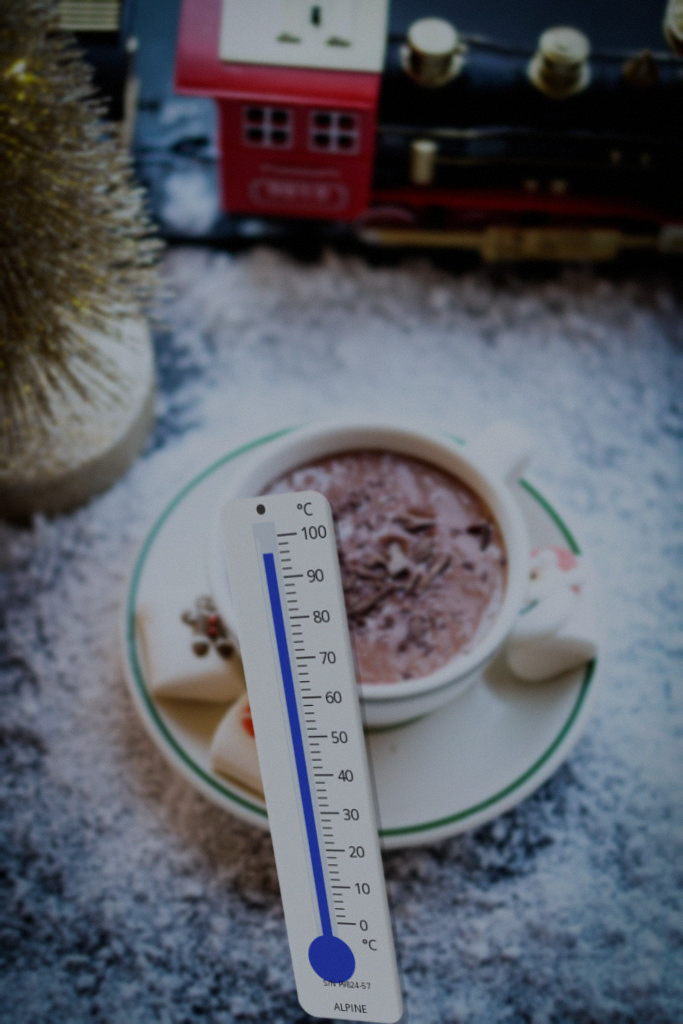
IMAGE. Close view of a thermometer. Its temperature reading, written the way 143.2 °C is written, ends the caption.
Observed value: 96 °C
